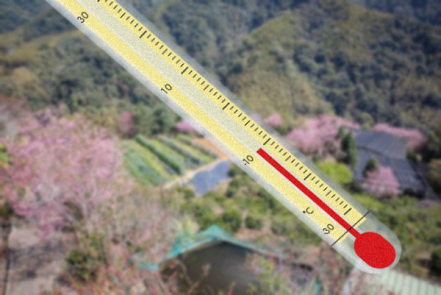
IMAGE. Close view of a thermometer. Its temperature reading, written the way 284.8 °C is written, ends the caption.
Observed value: -10 °C
